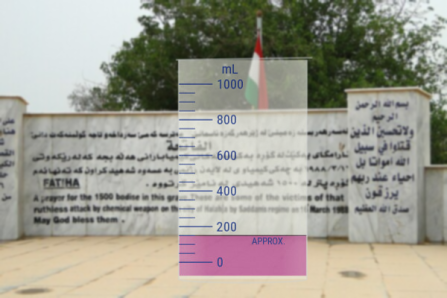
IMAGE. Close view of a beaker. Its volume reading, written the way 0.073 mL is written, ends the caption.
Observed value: 150 mL
